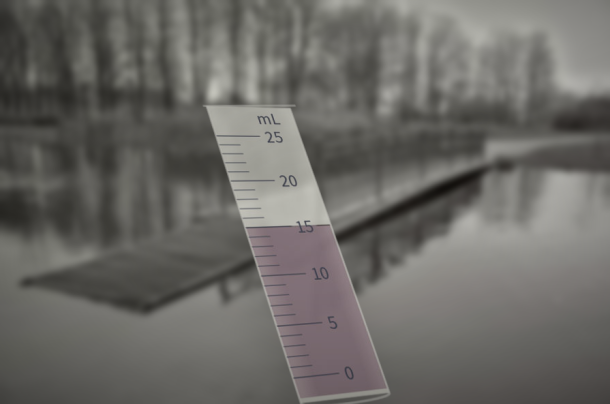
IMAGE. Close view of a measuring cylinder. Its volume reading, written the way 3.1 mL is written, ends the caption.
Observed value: 15 mL
